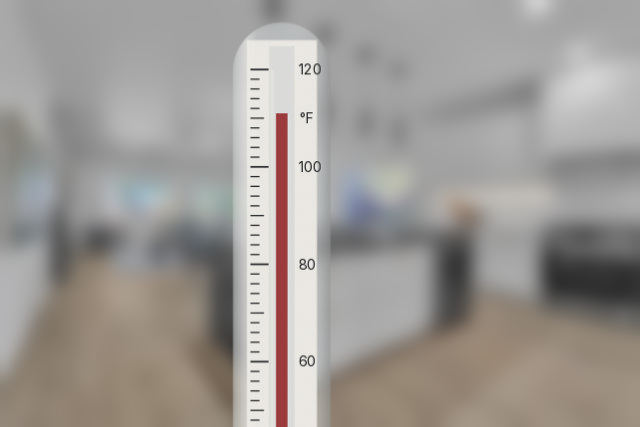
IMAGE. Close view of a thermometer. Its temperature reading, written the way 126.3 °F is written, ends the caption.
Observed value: 111 °F
